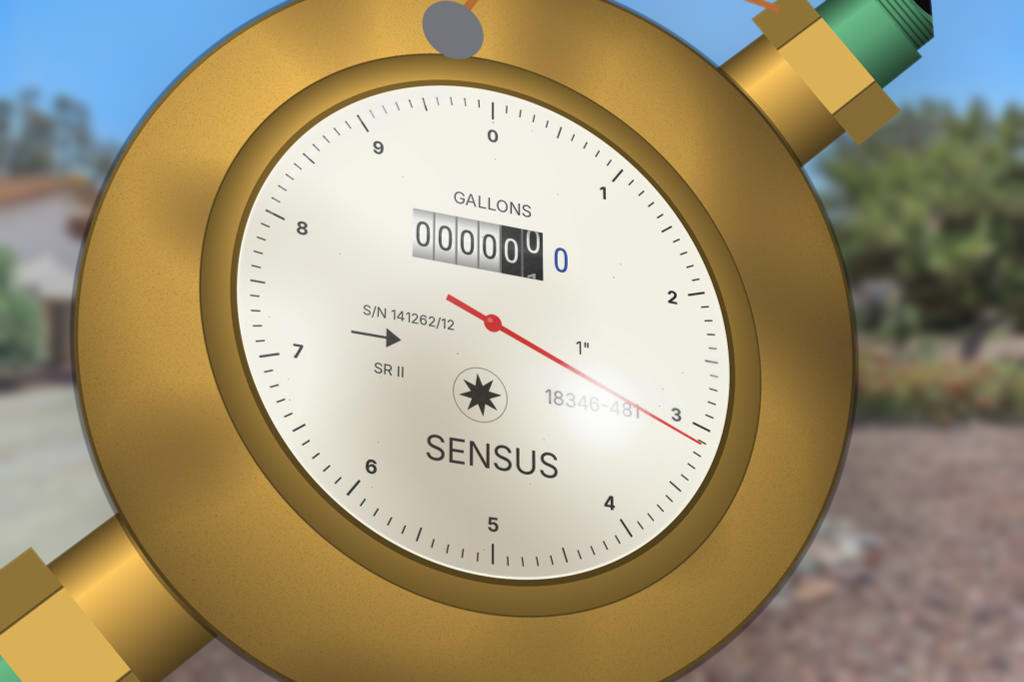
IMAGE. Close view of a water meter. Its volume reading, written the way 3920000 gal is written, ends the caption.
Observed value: 3.1 gal
